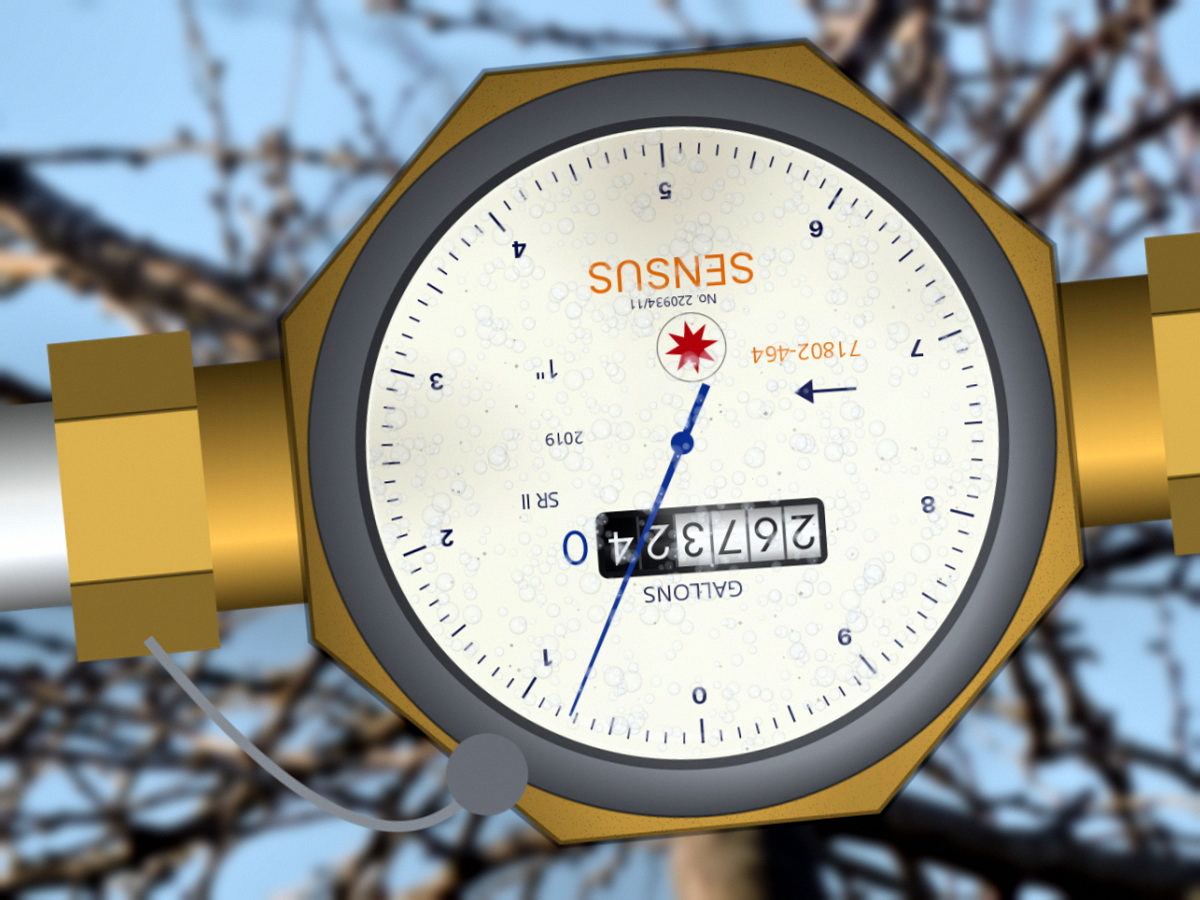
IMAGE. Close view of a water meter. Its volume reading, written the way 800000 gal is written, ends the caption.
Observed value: 2673240.7 gal
